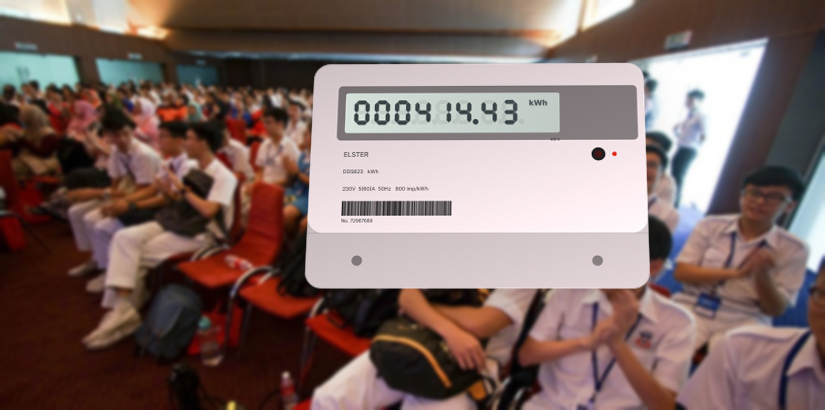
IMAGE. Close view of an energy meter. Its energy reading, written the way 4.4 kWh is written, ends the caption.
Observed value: 414.43 kWh
